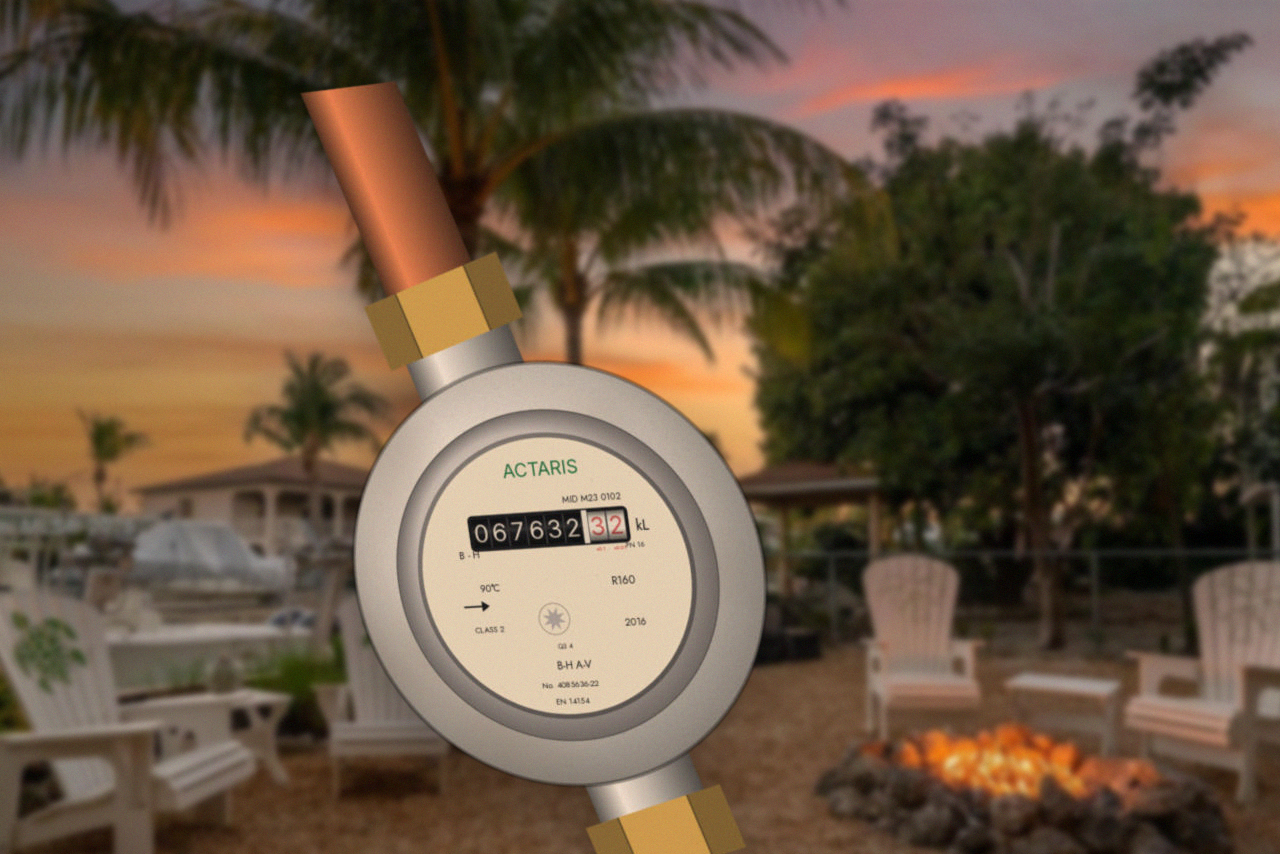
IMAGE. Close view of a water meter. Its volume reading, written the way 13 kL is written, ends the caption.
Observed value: 67632.32 kL
